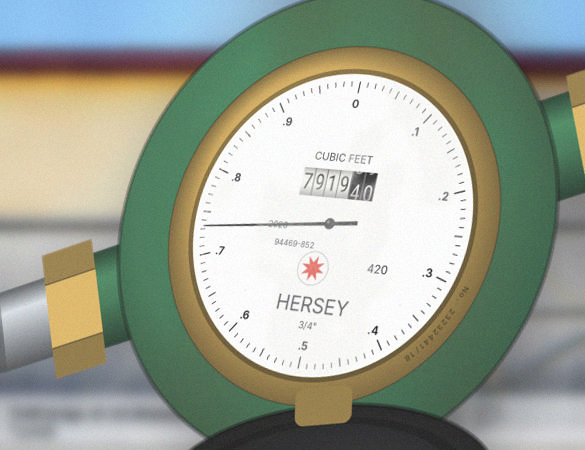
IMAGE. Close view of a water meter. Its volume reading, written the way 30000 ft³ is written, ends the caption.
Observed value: 791939.73 ft³
